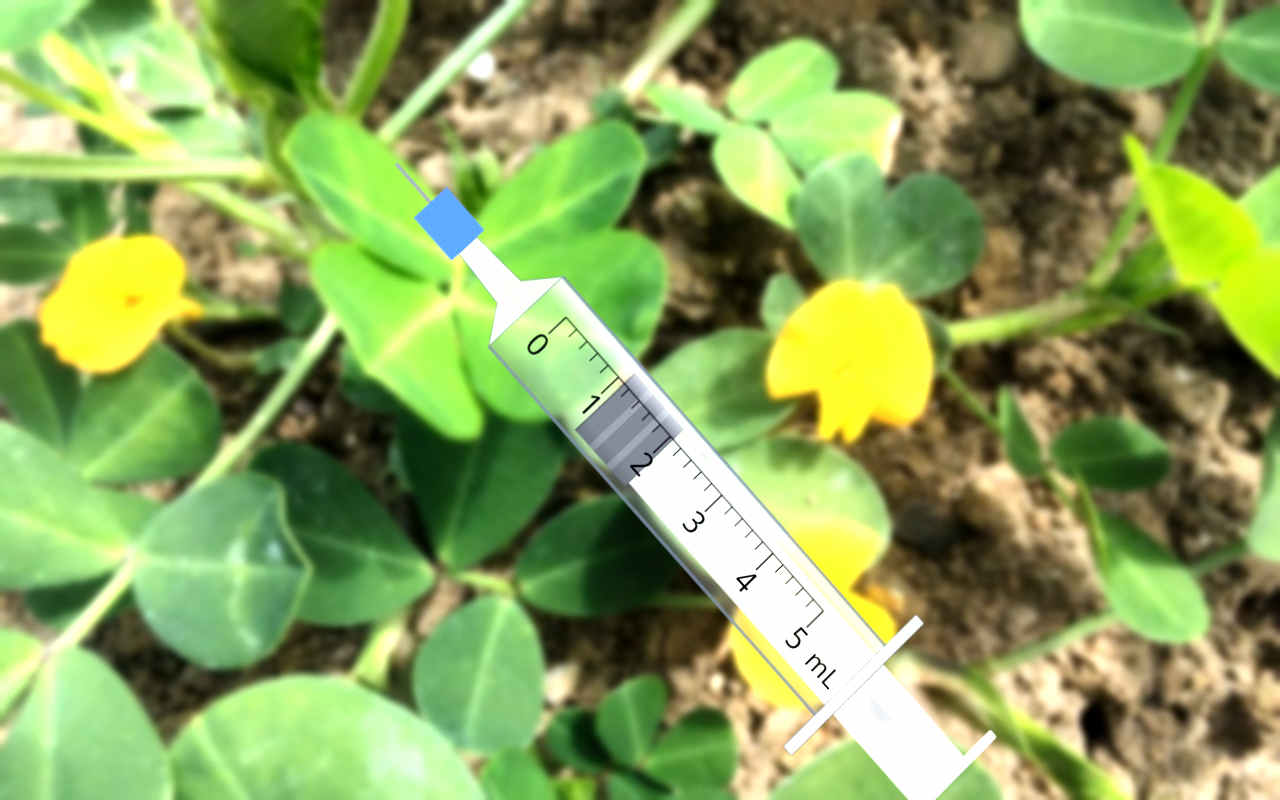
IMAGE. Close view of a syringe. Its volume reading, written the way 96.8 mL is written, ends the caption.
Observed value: 1.1 mL
